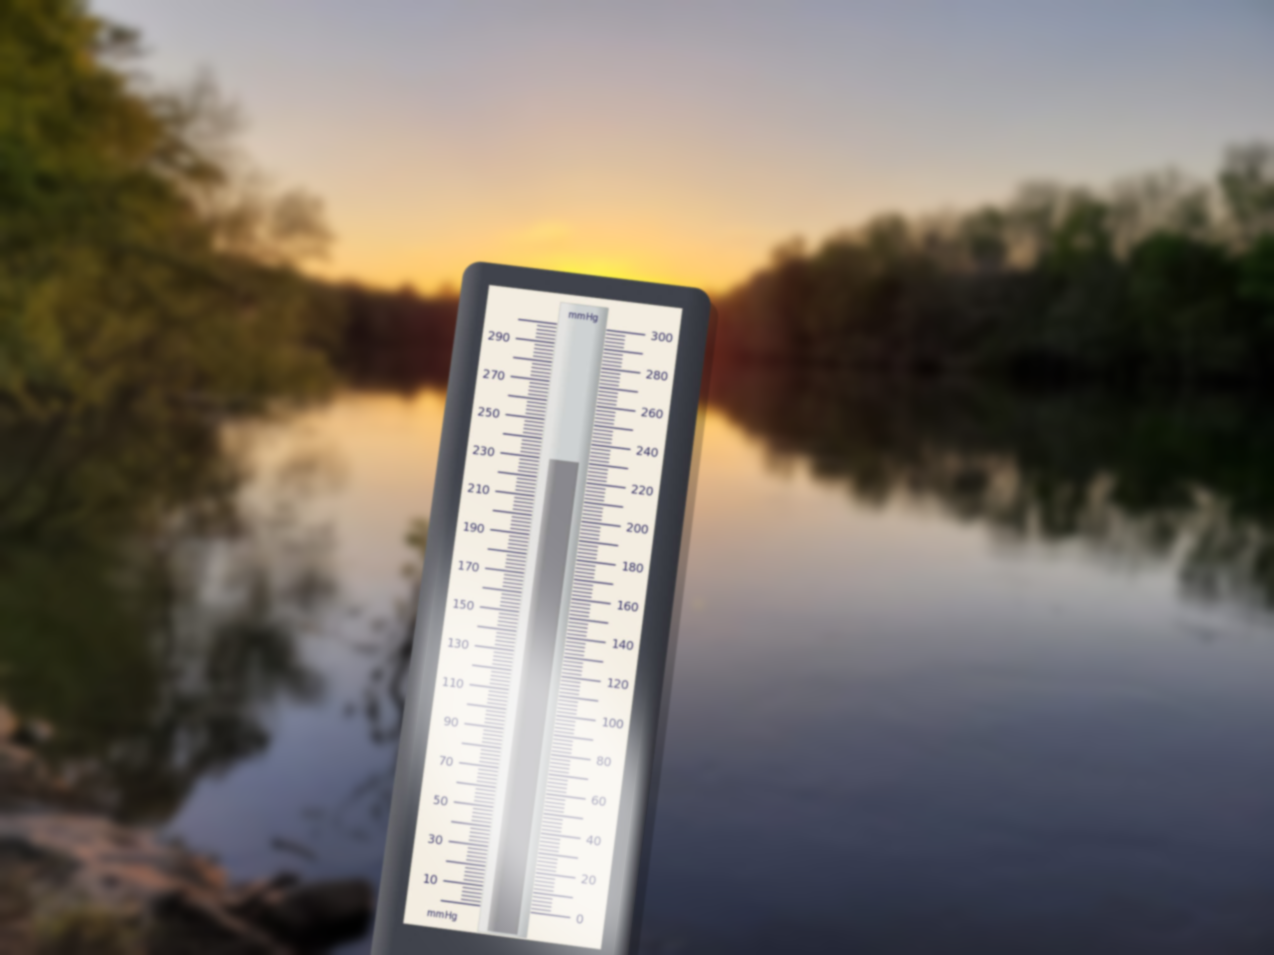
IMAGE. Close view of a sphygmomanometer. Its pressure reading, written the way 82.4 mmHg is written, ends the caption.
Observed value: 230 mmHg
